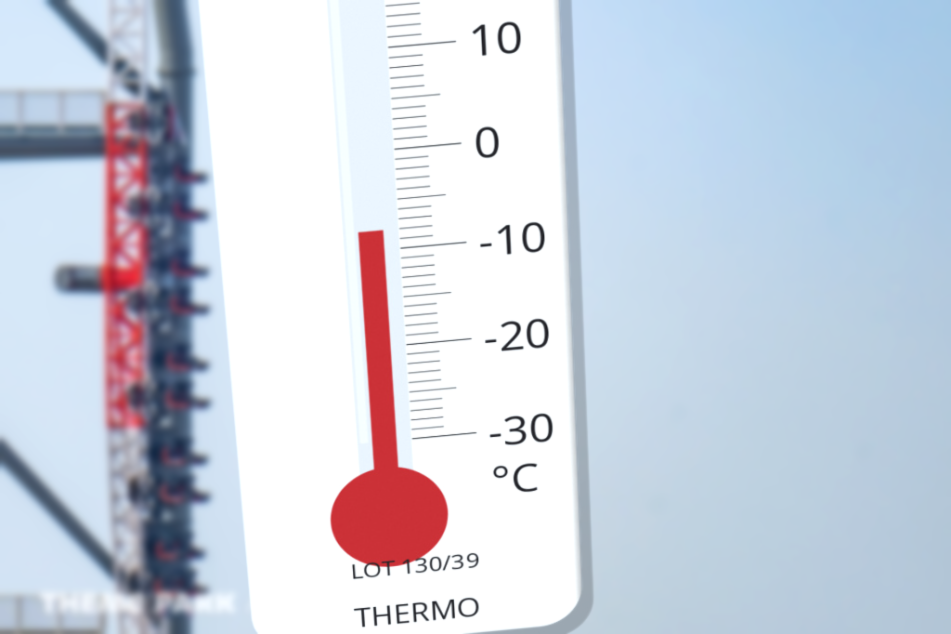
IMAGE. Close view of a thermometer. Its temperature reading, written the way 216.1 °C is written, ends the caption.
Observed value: -8 °C
